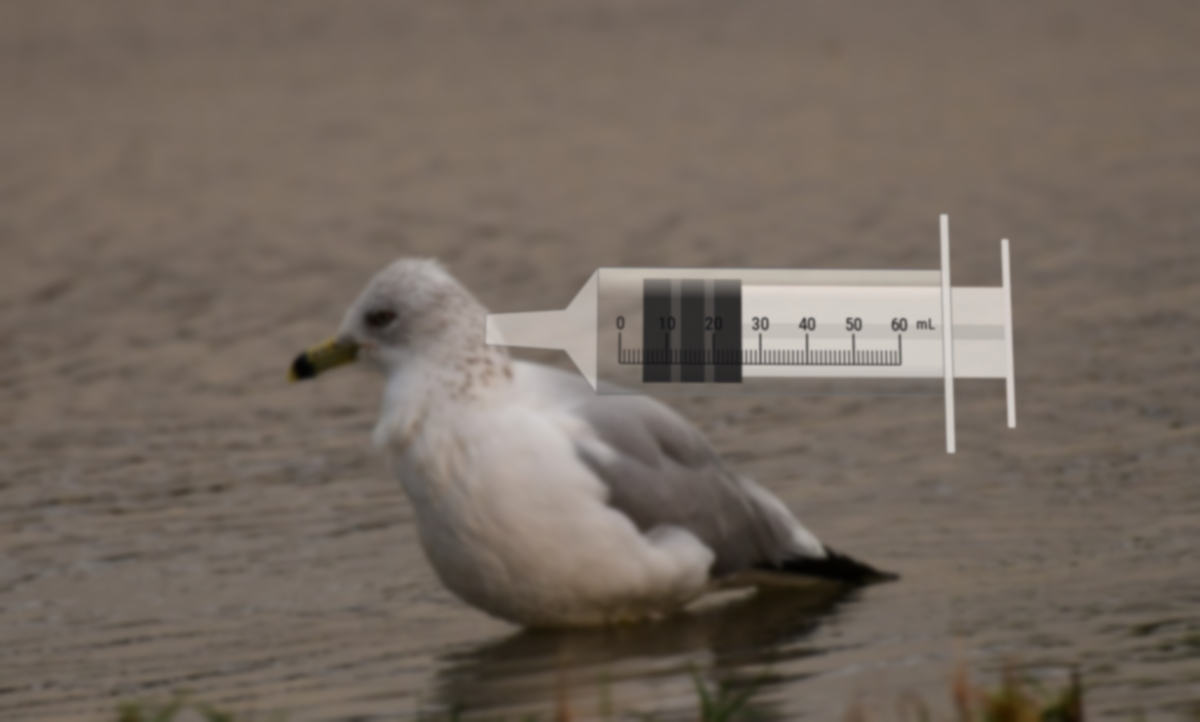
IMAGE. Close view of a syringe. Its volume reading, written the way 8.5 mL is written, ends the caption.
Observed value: 5 mL
